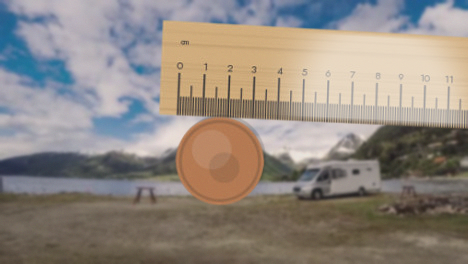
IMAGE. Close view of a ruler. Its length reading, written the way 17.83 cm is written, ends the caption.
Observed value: 3.5 cm
